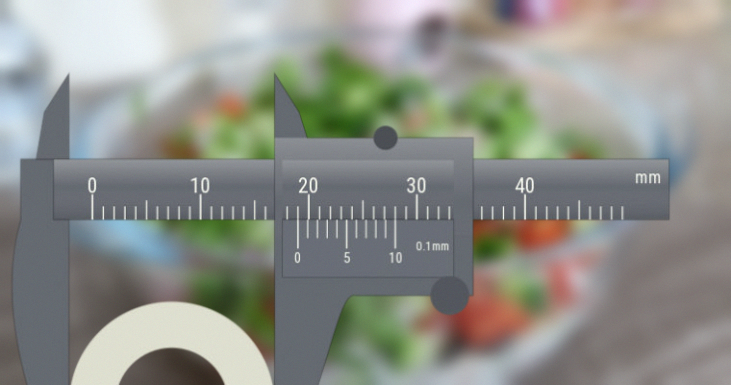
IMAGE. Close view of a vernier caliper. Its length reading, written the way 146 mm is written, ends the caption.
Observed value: 19.0 mm
